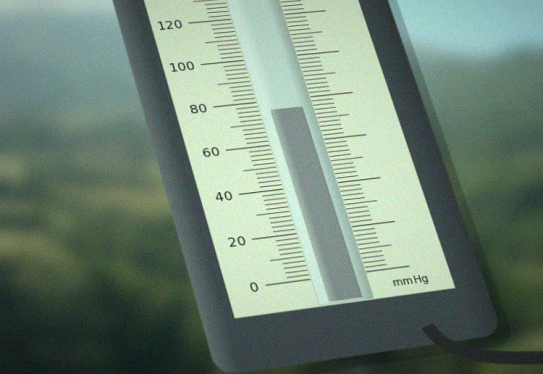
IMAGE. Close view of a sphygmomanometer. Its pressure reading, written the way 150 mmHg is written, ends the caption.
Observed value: 76 mmHg
